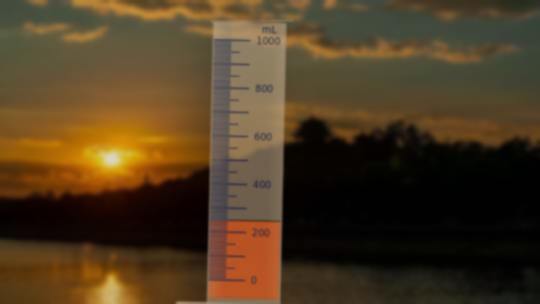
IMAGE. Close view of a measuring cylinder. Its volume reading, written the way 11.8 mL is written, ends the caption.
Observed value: 250 mL
